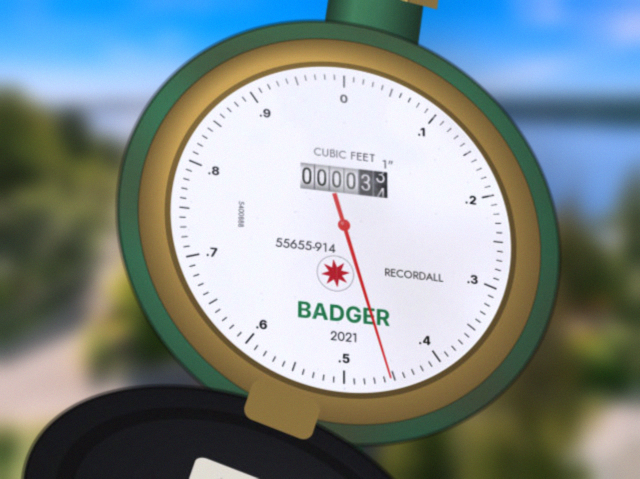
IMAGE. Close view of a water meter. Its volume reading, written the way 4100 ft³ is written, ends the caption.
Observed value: 33.45 ft³
